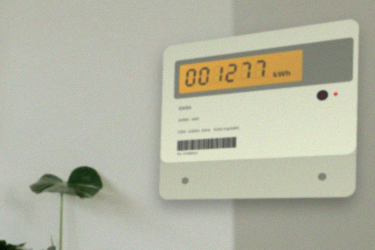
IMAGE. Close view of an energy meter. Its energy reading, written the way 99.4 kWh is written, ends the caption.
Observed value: 1277 kWh
